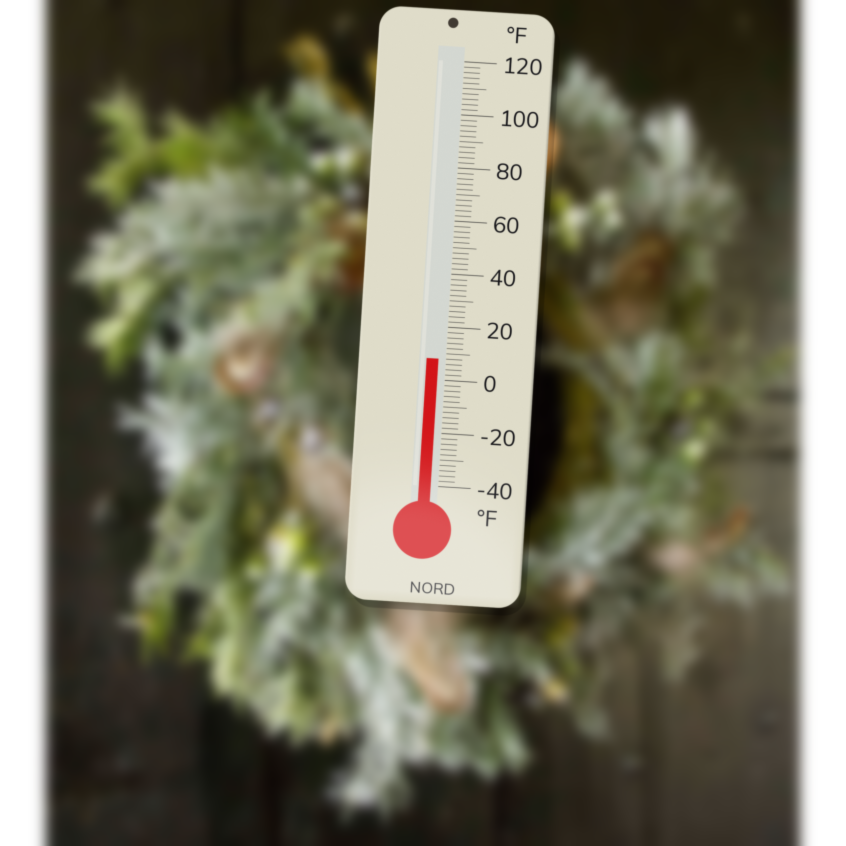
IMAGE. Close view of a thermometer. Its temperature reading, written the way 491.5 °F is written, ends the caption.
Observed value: 8 °F
